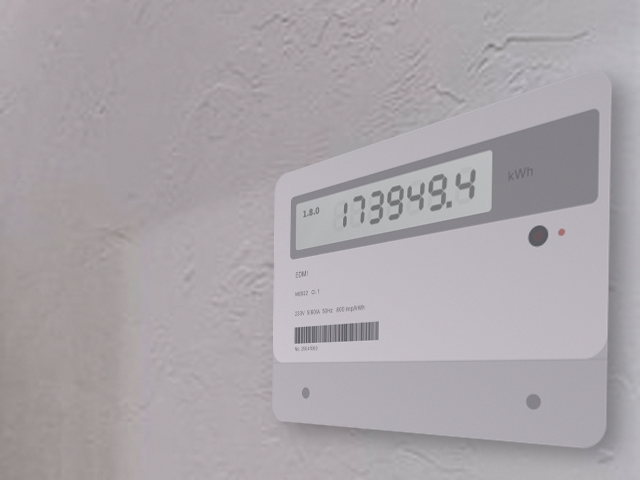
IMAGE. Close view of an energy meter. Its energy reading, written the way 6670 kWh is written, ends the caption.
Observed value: 173949.4 kWh
